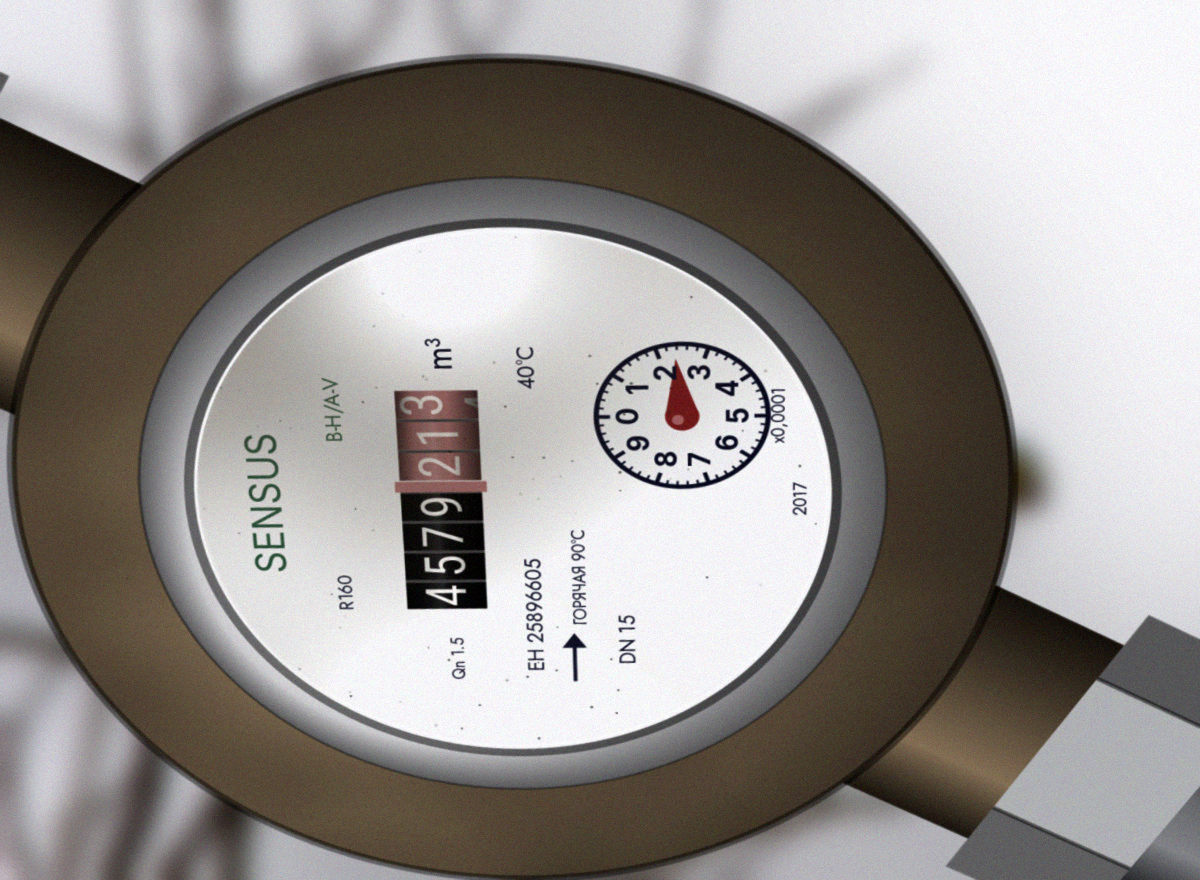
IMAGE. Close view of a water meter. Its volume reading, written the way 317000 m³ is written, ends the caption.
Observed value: 4579.2132 m³
